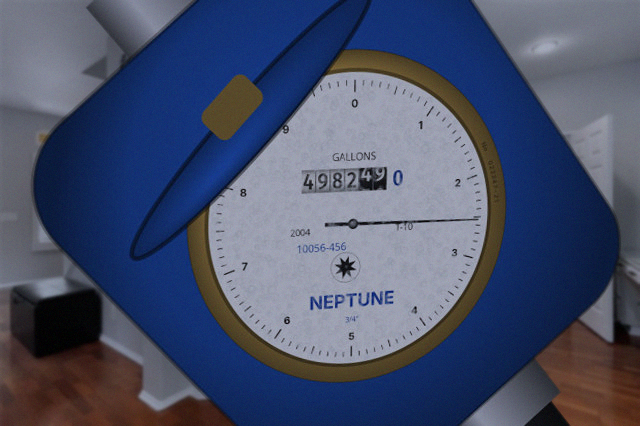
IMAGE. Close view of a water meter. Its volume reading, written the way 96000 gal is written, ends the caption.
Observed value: 4982492.5 gal
